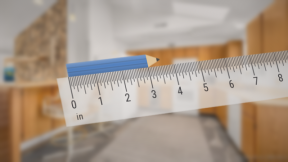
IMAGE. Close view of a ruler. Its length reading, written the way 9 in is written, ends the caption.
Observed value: 3.5 in
